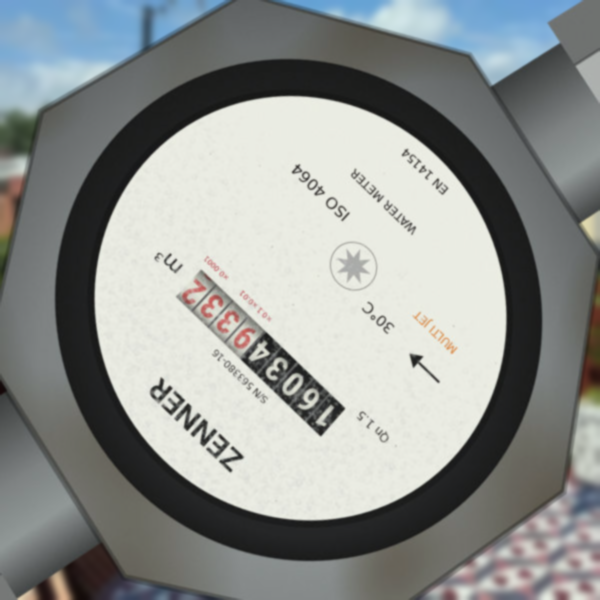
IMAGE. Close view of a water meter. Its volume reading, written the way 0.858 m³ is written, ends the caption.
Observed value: 16034.9332 m³
